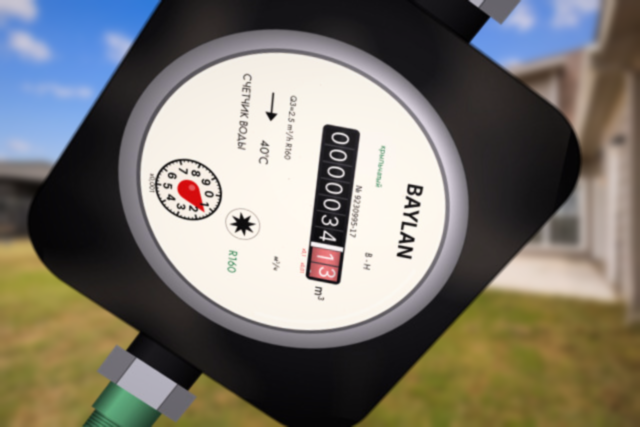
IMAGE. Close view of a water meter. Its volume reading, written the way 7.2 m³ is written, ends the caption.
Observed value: 34.131 m³
